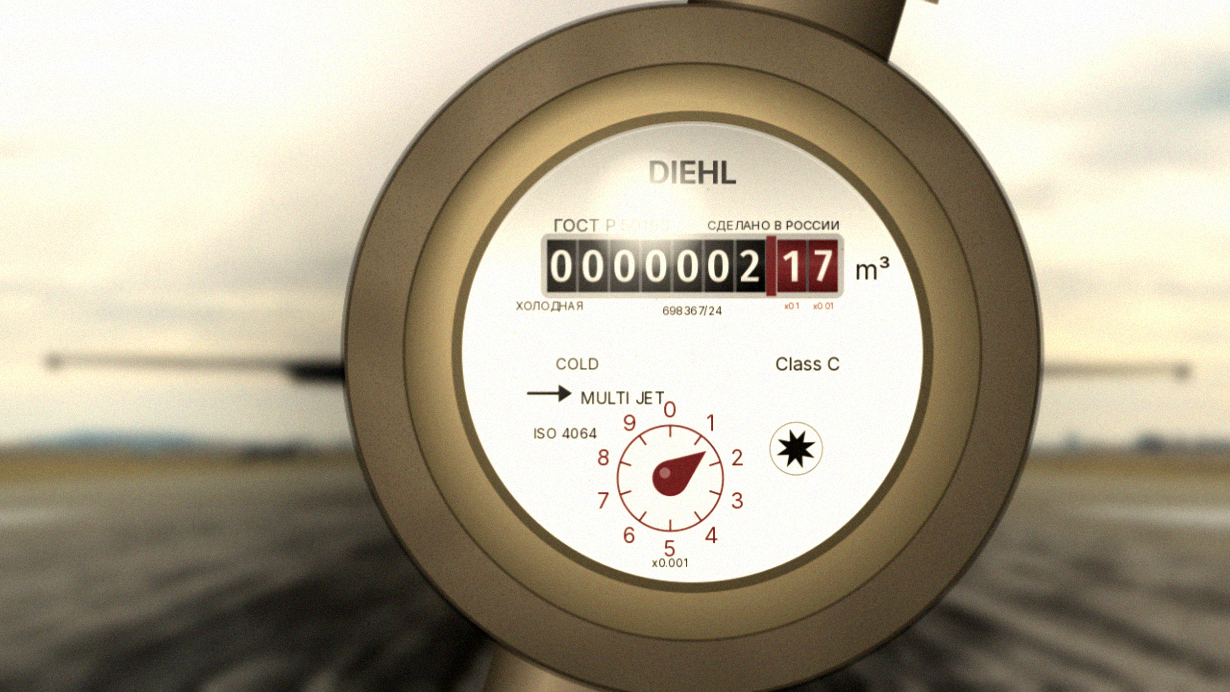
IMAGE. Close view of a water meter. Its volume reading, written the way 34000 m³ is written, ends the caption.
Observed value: 2.171 m³
